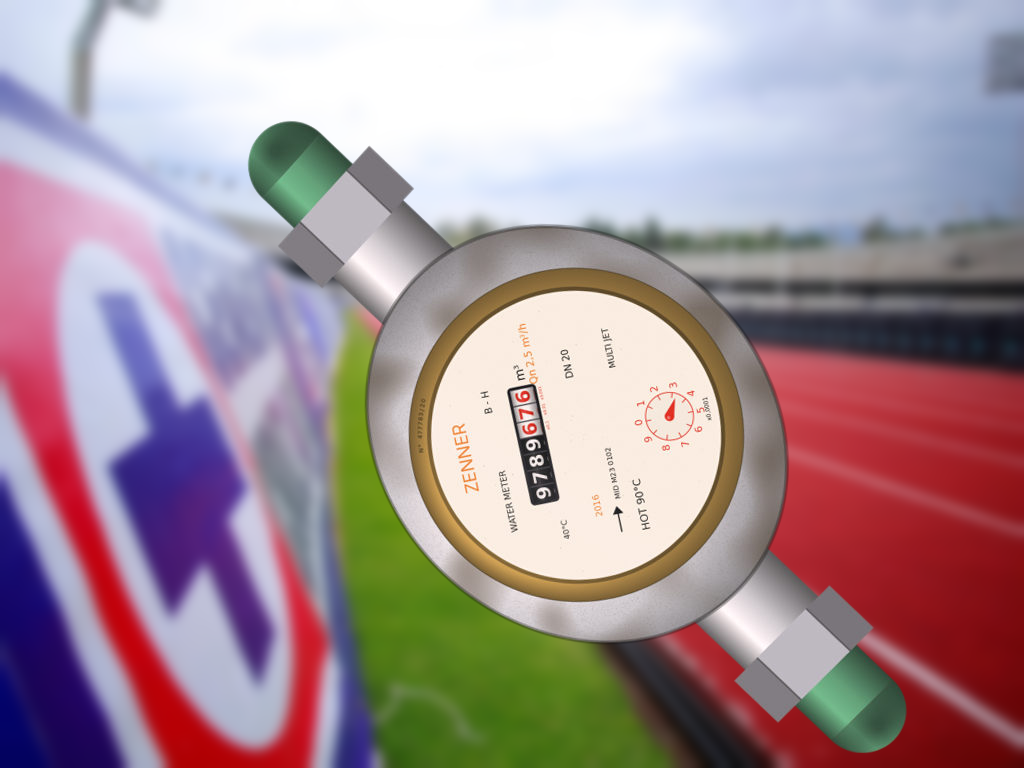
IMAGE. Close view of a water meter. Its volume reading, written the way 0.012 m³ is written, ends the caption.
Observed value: 9789.6763 m³
